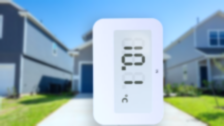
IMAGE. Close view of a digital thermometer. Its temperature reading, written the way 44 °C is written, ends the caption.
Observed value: 10.1 °C
